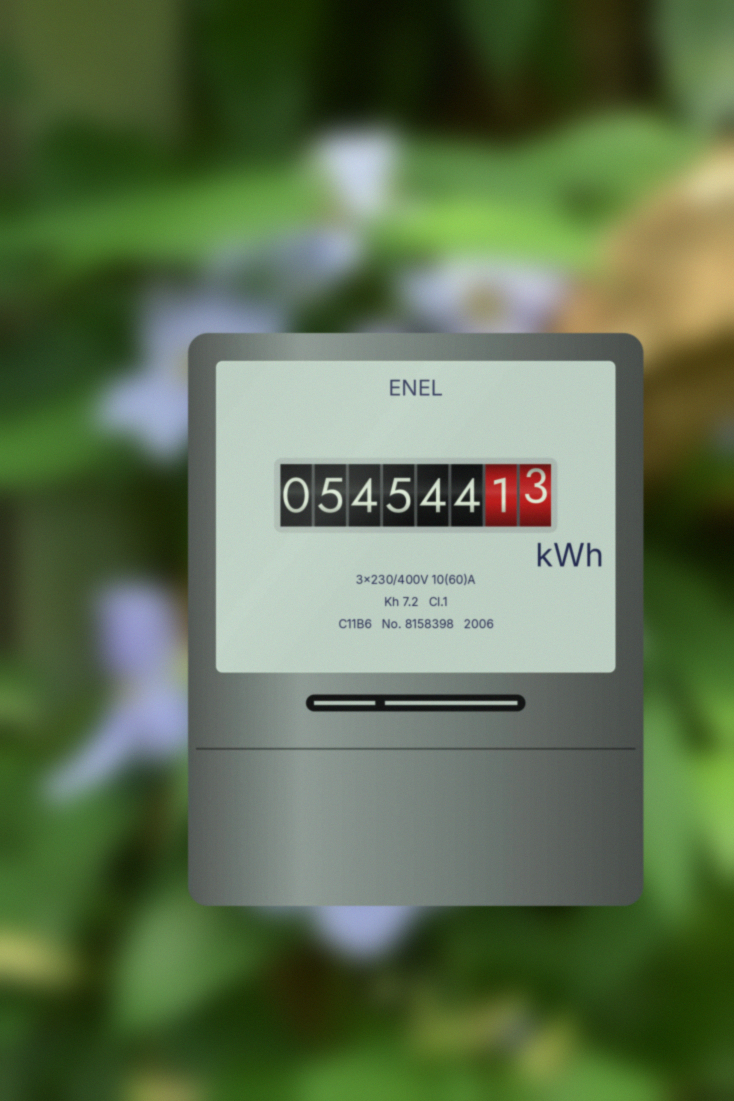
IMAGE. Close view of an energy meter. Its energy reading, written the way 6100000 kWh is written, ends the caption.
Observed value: 54544.13 kWh
